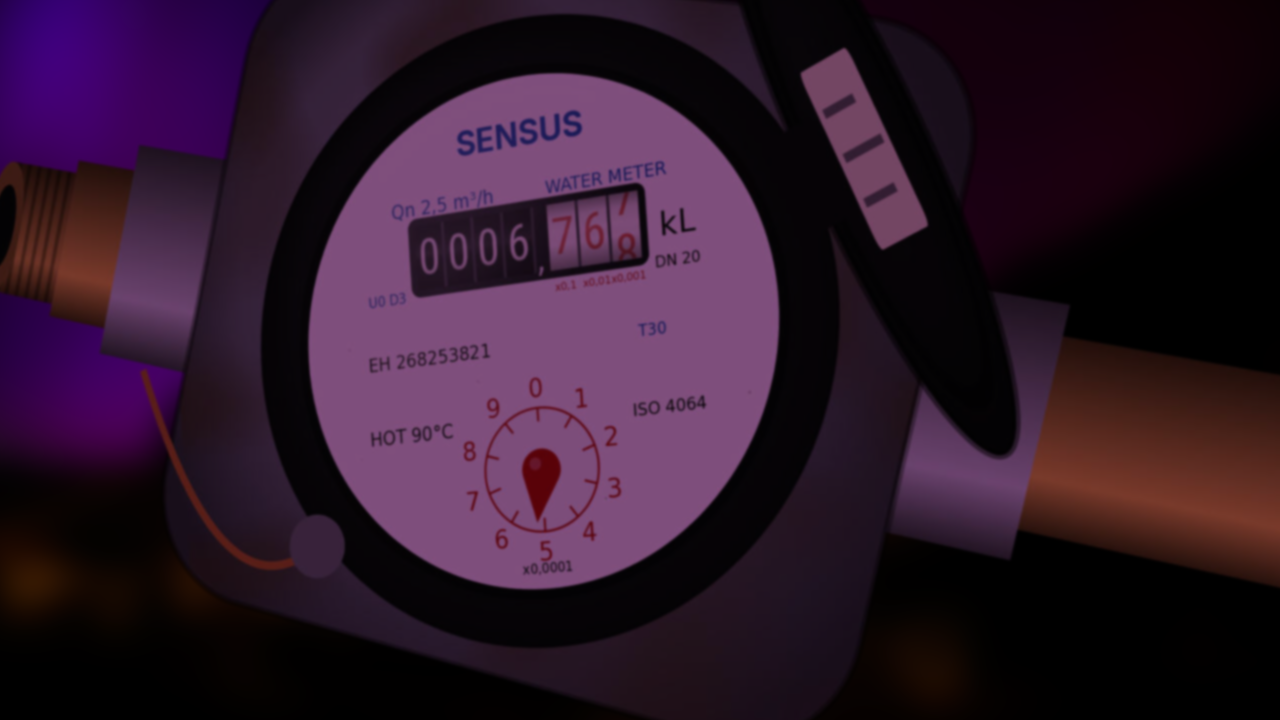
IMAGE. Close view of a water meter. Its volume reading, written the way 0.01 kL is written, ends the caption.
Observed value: 6.7675 kL
